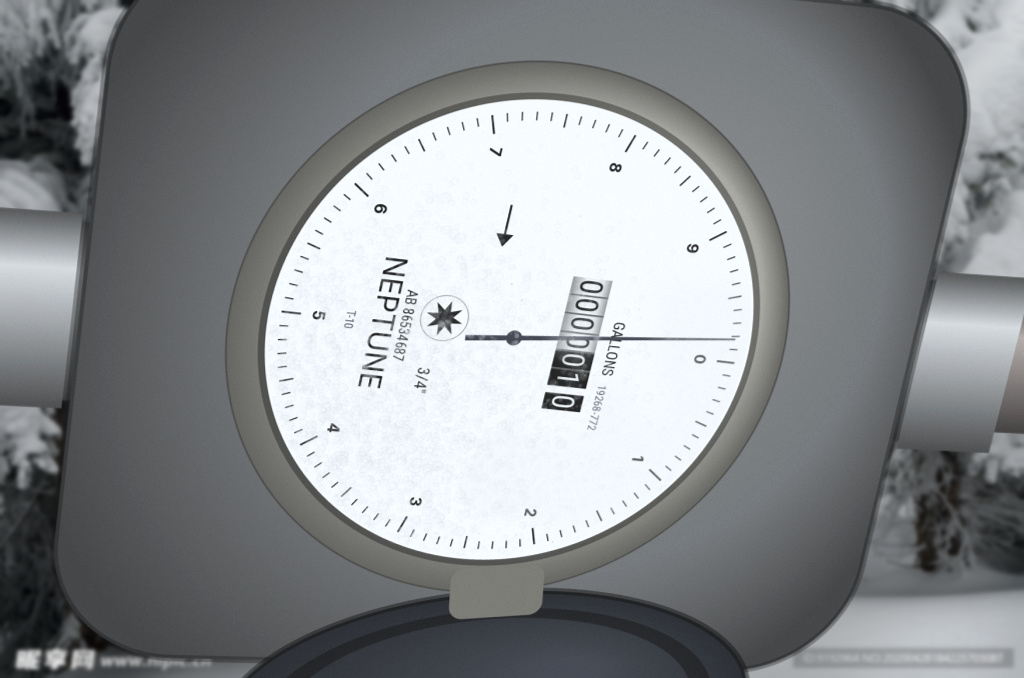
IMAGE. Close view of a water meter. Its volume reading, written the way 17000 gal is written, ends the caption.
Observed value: 9.8 gal
